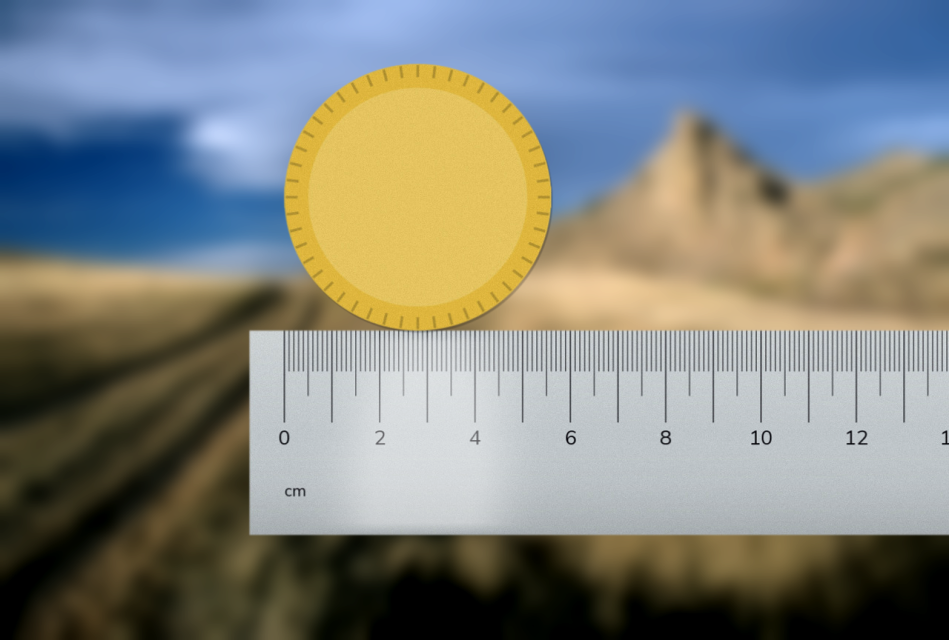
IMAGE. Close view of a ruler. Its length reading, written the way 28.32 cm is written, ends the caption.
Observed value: 5.6 cm
